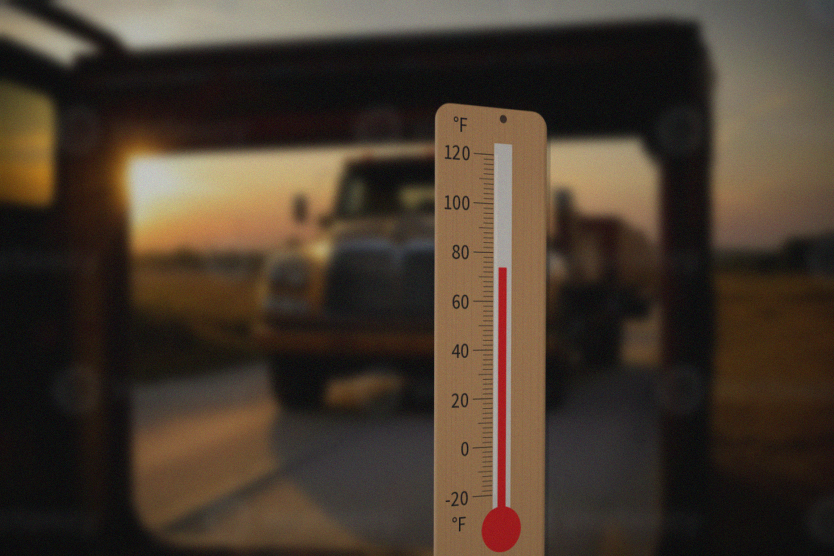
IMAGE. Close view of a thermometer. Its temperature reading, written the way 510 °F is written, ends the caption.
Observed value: 74 °F
